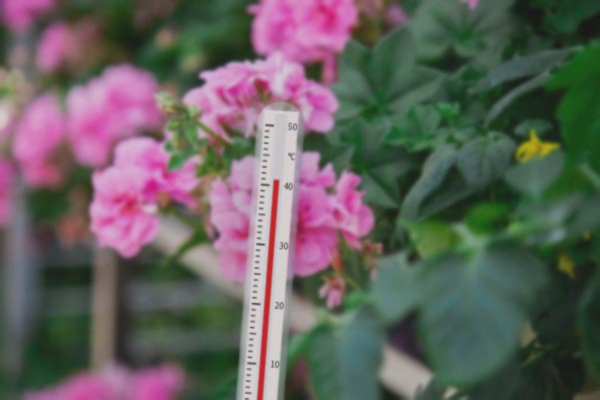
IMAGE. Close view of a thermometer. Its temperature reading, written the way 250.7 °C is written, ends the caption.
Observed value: 41 °C
